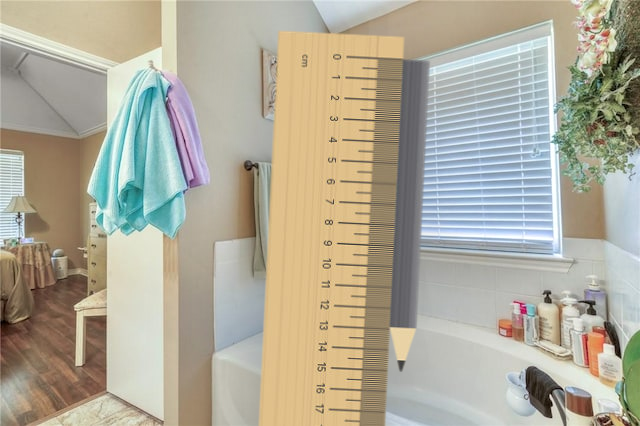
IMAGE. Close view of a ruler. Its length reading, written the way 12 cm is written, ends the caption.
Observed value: 15 cm
